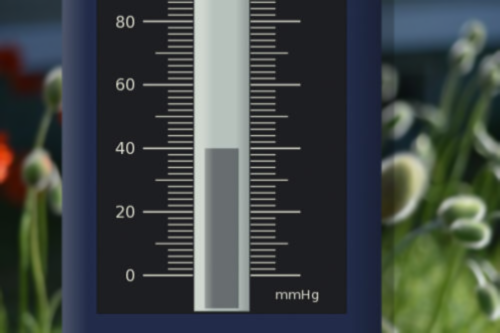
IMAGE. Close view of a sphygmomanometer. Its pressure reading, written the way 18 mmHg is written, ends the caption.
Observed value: 40 mmHg
